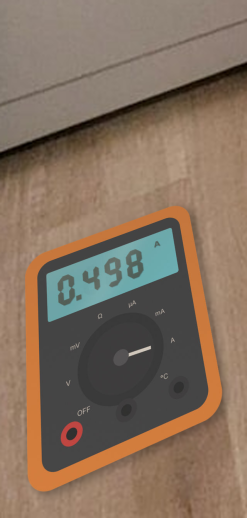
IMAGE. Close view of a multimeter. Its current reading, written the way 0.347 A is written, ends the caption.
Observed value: 0.498 A
